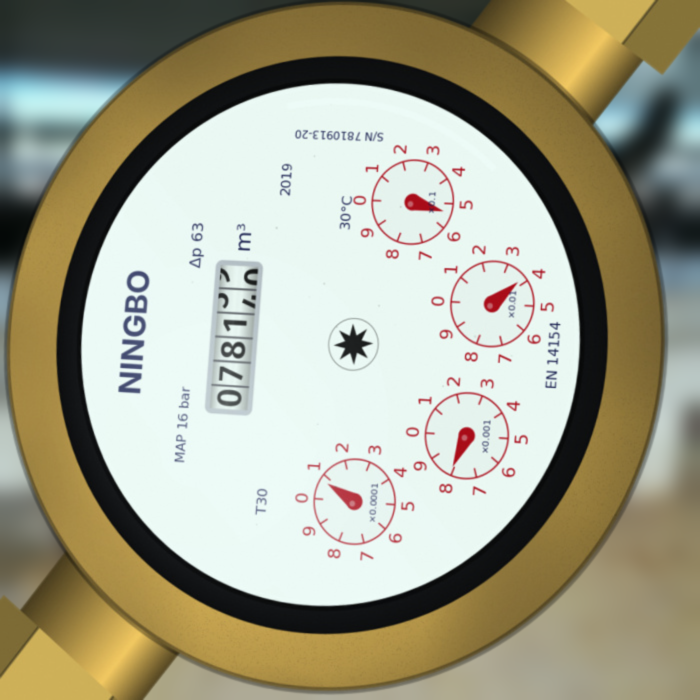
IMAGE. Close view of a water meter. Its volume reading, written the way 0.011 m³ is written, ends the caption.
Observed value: 78139.5380 m³
